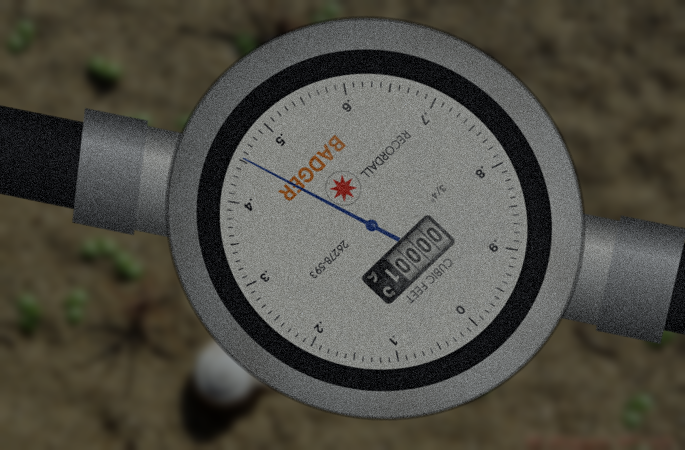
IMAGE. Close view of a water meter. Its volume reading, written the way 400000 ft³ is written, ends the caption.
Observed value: 15.45 ft³
